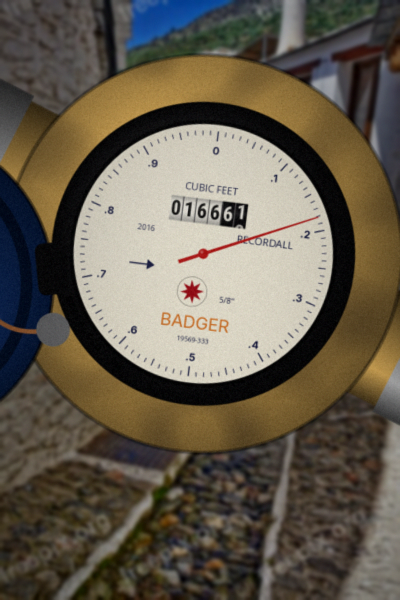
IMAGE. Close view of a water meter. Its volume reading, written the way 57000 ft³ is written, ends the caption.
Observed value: 16661.18 ft³
